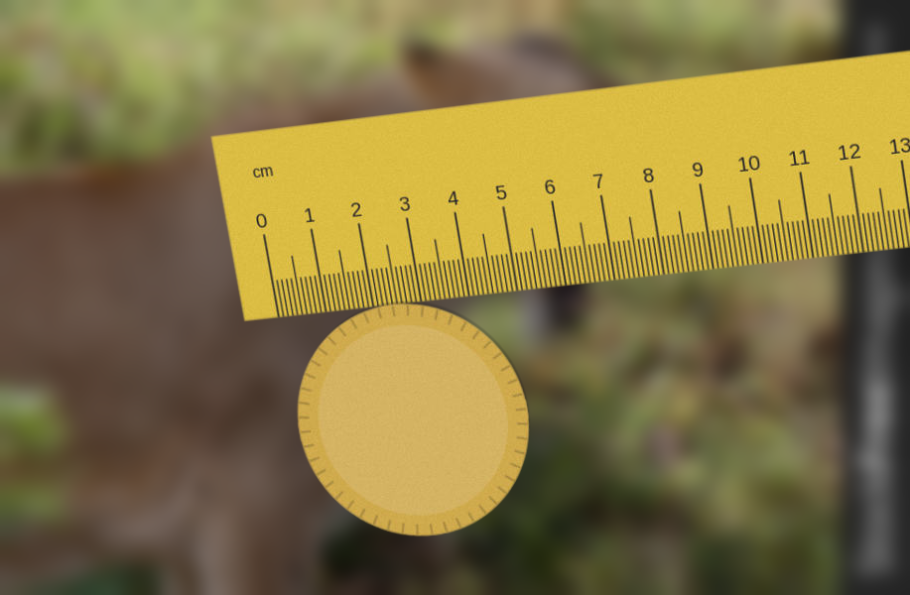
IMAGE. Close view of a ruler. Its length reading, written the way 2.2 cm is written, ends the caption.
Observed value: 4.8 cm
